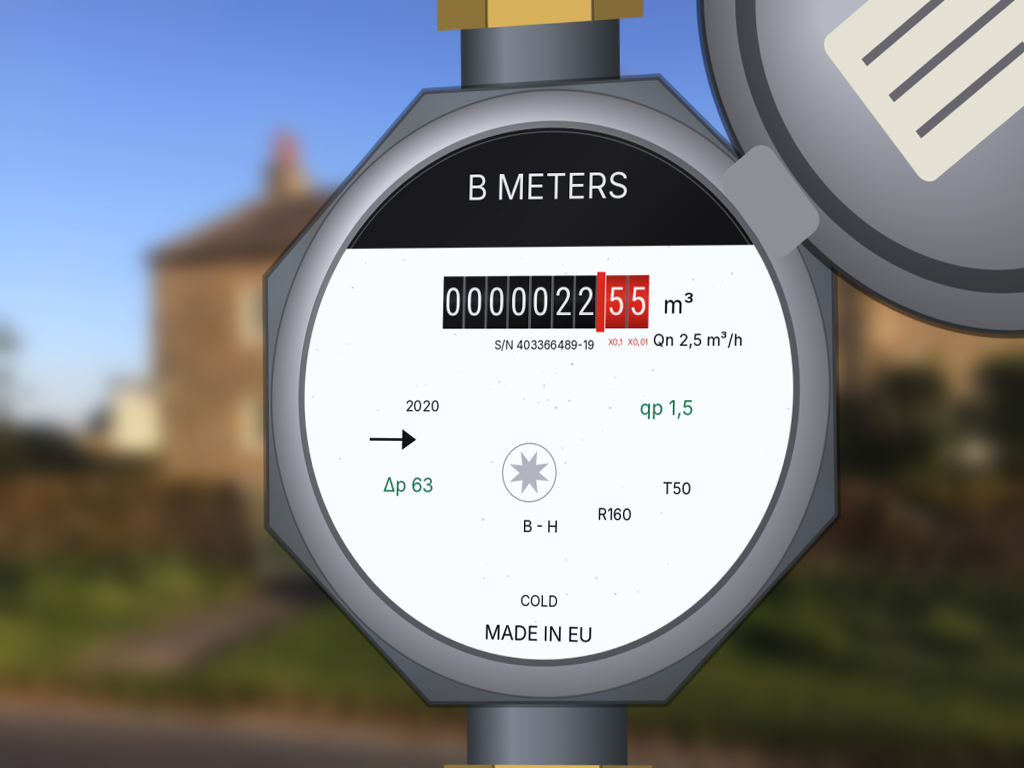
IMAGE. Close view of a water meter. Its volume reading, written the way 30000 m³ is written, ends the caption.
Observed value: 22.55 m³
